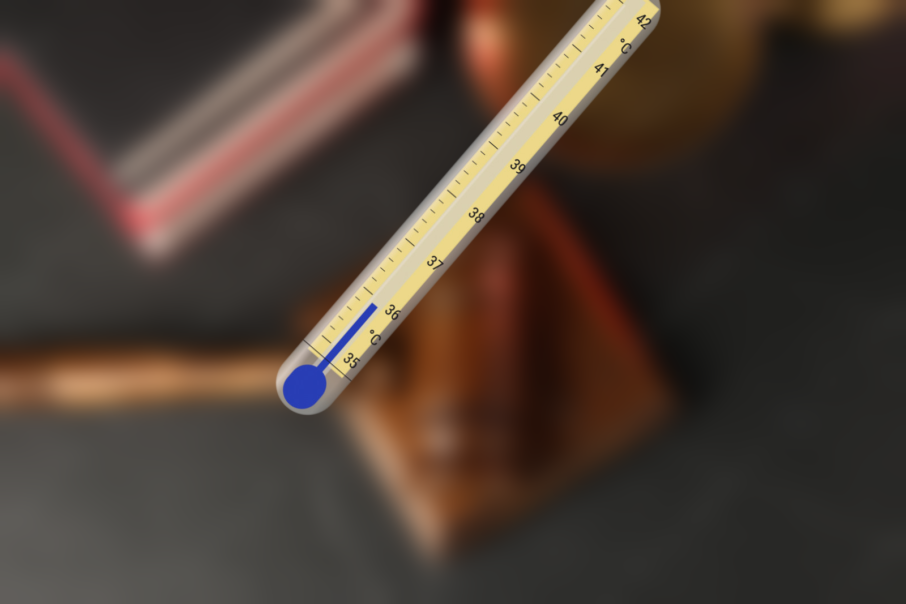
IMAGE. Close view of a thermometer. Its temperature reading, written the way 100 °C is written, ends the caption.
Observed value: 35.9 °C
